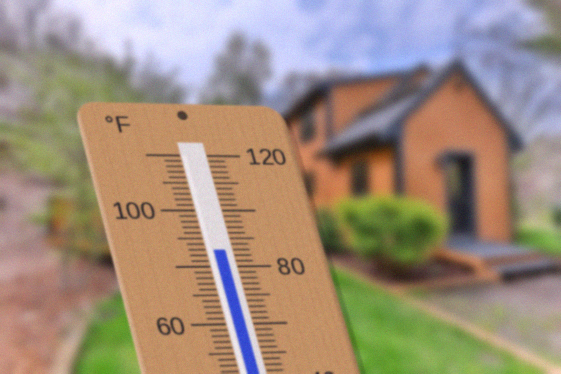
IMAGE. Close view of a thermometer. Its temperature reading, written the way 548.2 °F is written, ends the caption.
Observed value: 86 °F
